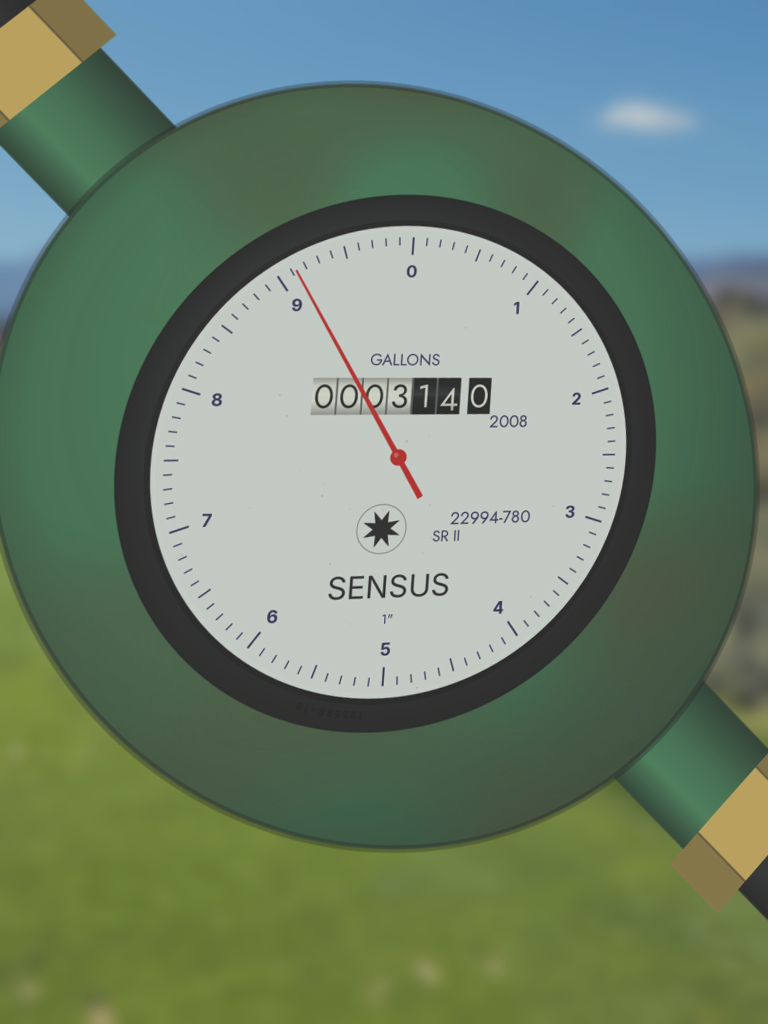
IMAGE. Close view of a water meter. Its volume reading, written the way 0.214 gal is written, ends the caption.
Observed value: 3139.1 gal
